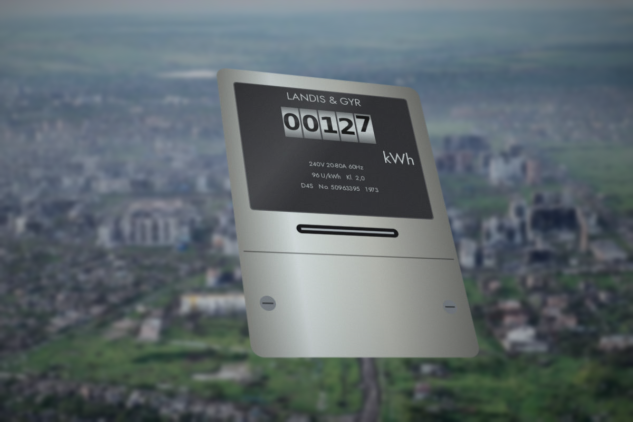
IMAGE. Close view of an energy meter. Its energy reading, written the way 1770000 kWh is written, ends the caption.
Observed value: 127 kWh
